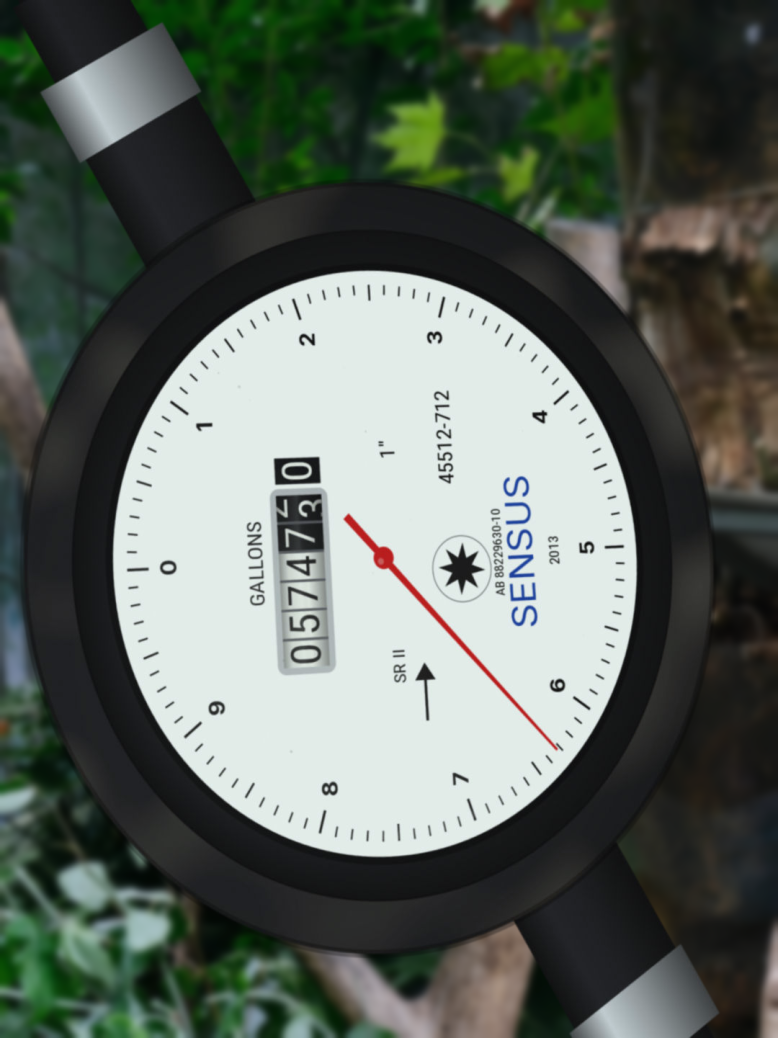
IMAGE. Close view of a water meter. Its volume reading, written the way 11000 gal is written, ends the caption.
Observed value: 574726.3 gal
